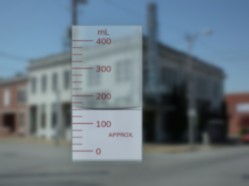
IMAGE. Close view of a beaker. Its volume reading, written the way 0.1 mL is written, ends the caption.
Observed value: 150 mL
